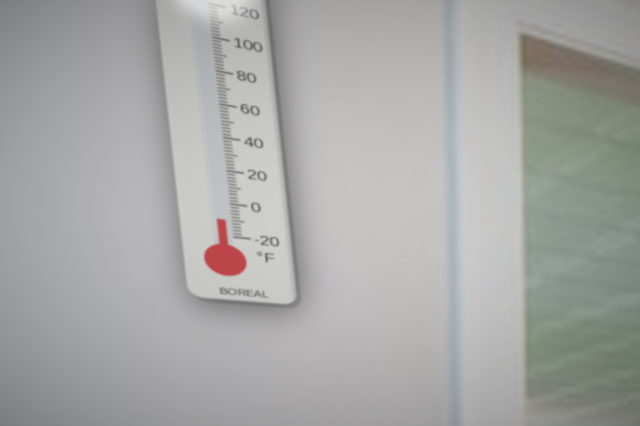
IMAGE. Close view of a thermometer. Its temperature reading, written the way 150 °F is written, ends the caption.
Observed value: -10 °F
